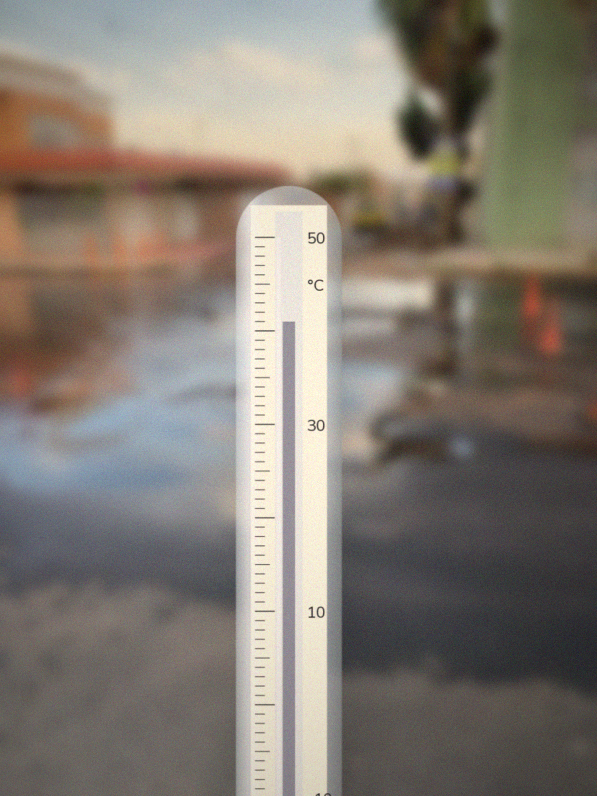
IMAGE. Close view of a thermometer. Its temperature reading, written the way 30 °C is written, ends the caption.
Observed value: 41 °C
